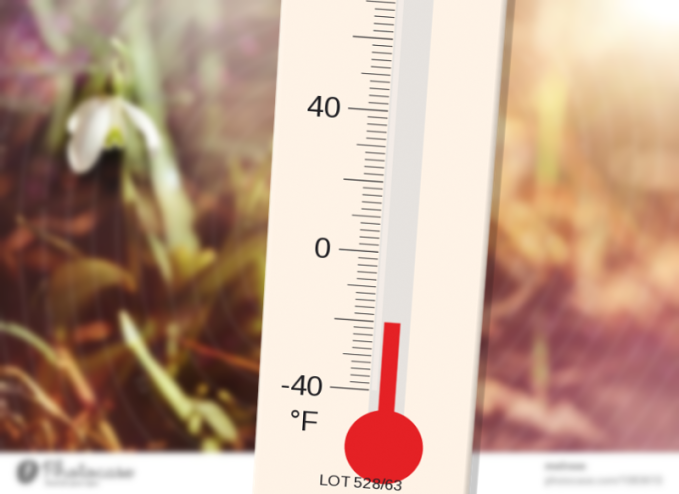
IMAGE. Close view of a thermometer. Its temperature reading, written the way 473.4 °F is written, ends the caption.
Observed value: -20 °F
